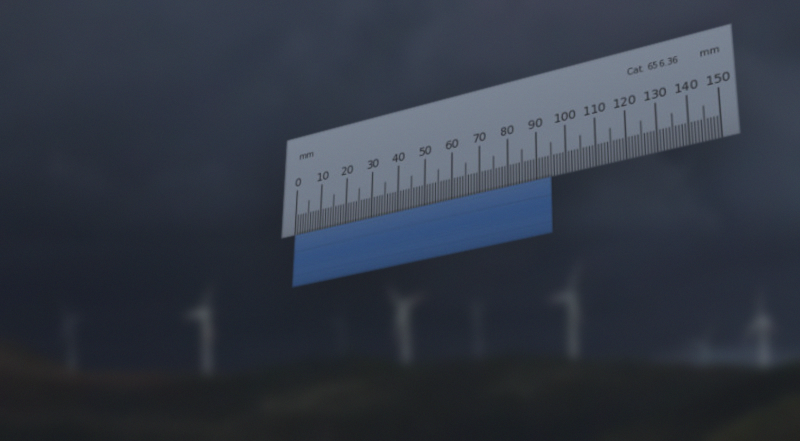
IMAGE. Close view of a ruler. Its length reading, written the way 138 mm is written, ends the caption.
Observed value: 95 mm
